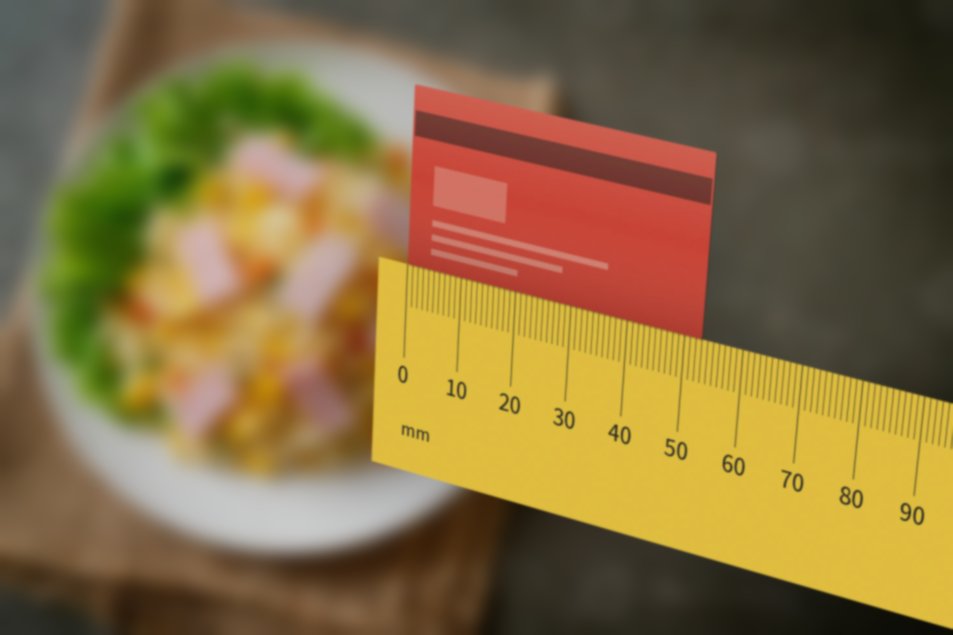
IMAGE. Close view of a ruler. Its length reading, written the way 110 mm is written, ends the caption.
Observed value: 53 mm
